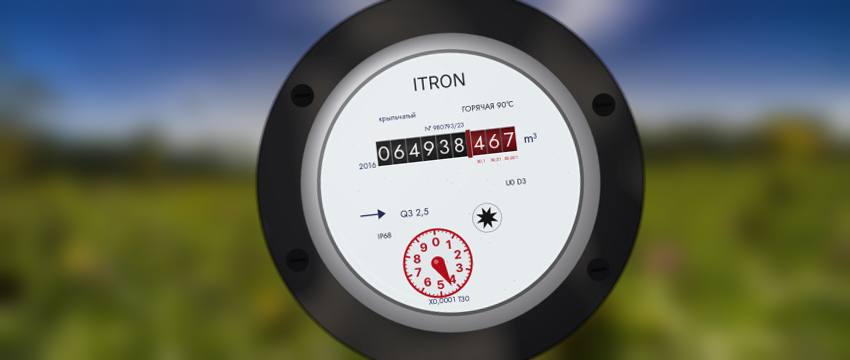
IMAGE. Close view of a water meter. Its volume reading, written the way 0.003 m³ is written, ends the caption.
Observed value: 64938.4674 m³
